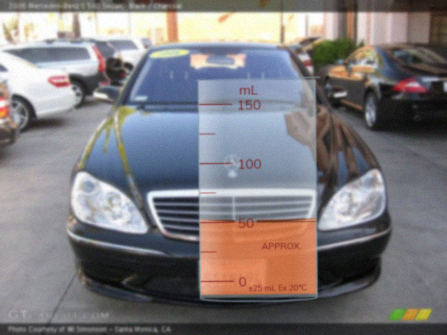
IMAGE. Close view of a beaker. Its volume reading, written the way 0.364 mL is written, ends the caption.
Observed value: 50 mL
